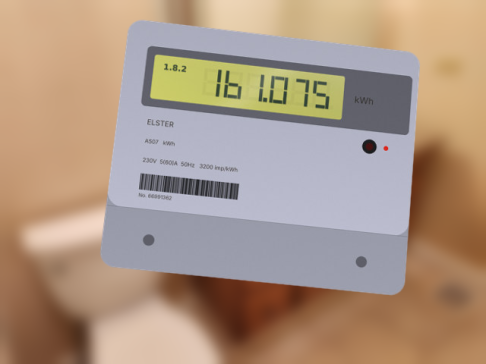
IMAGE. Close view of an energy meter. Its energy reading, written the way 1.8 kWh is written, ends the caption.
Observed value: 161.075 kWh
